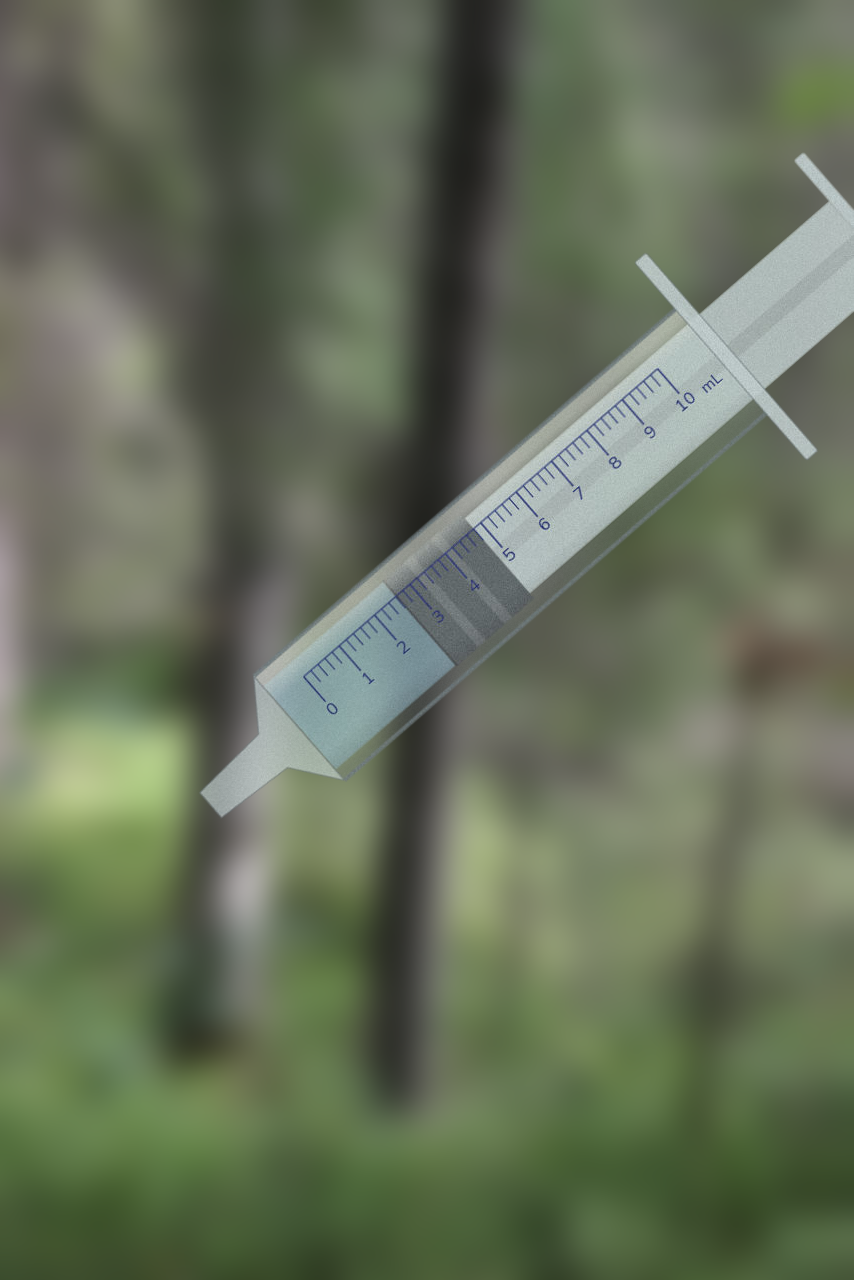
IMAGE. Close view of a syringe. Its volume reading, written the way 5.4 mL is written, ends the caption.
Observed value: 2.6 mL
